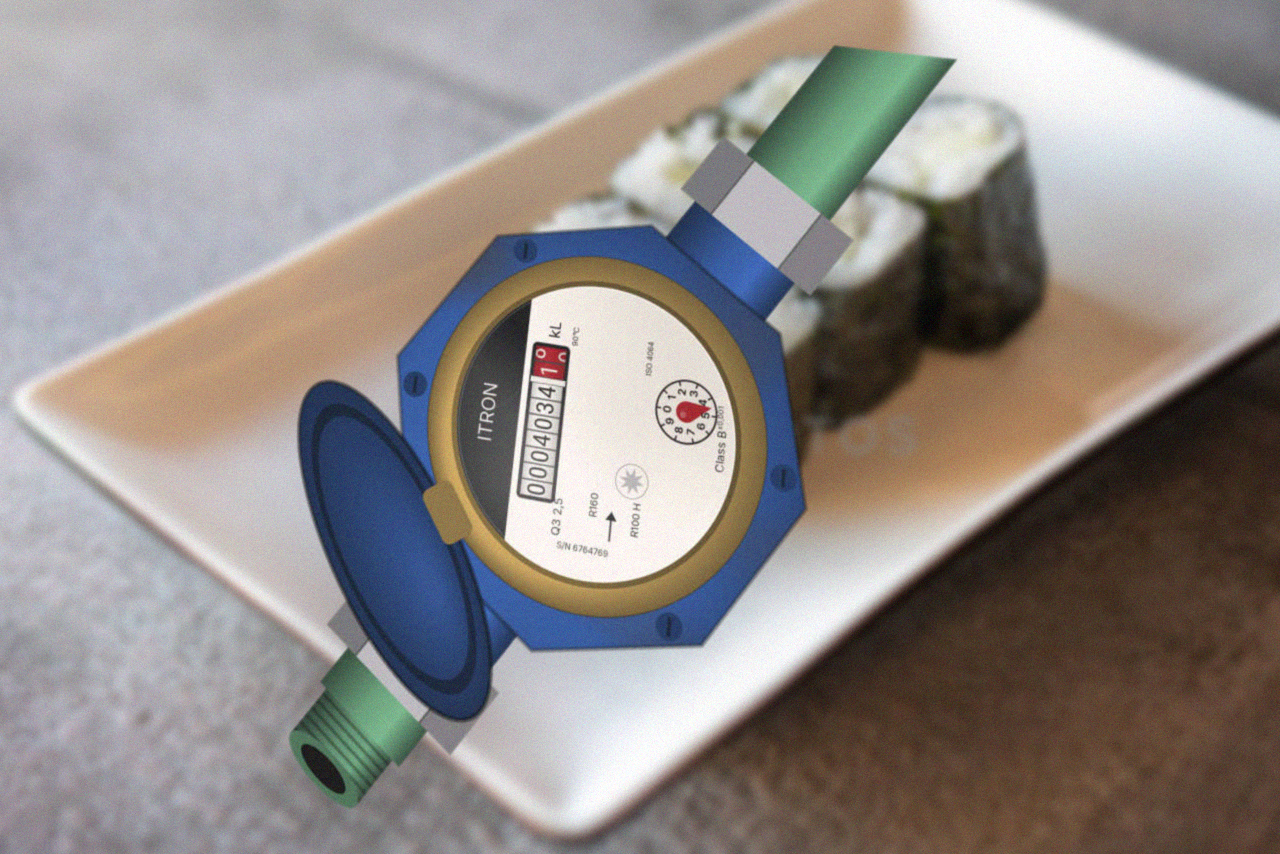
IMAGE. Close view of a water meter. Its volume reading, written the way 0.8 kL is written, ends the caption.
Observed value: 4034.184 kL
